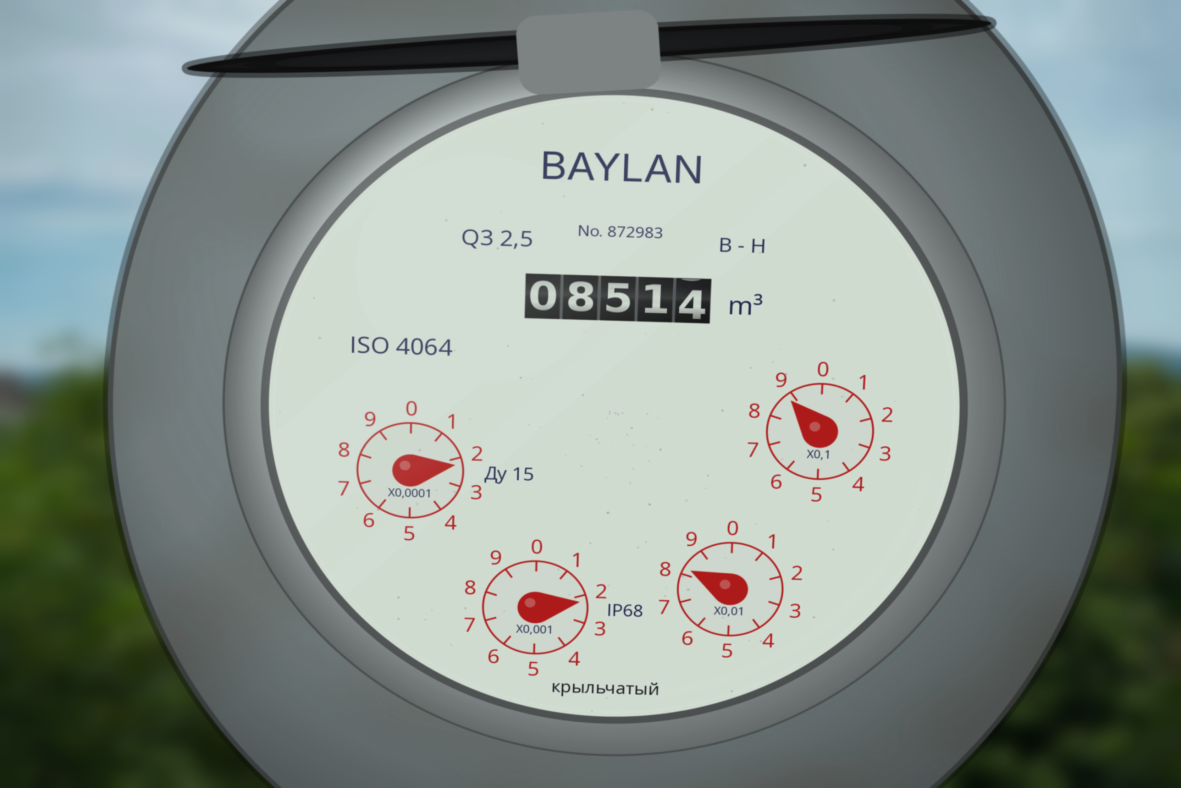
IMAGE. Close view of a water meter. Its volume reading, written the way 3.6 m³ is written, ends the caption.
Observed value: 8513.8822 m³
